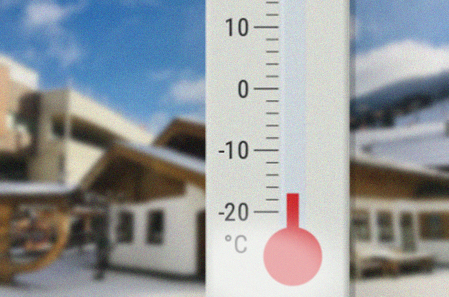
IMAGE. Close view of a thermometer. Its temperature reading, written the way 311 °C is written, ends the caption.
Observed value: -17 °C
